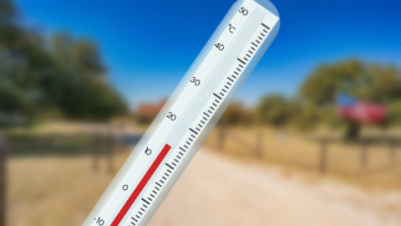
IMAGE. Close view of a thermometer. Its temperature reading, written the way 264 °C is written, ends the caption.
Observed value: 14 °C
